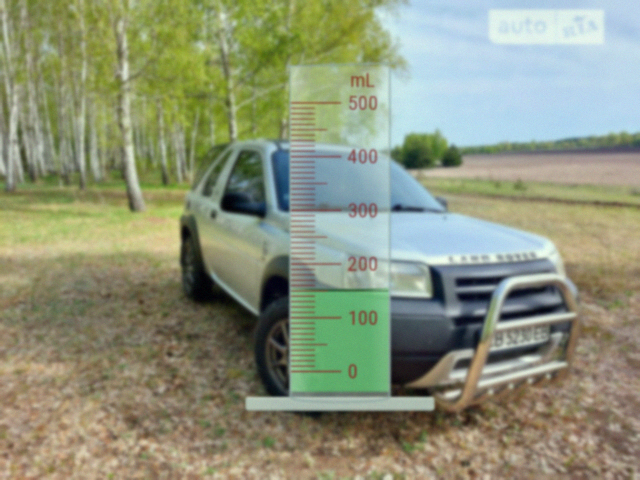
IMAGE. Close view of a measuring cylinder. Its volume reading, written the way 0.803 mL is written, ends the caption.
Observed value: 150 mL
